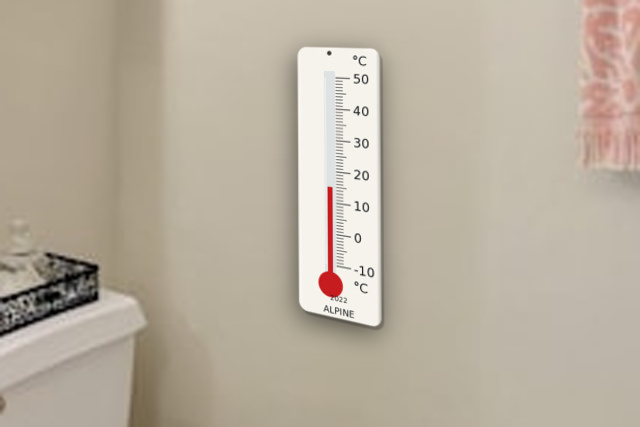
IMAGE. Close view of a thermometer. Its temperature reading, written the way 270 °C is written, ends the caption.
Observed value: 15 °C
